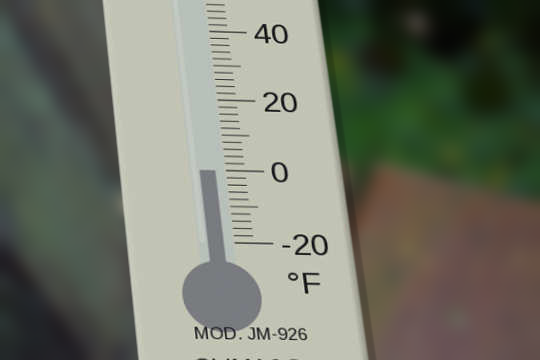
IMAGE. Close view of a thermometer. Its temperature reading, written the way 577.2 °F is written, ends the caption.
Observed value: 0 °F
